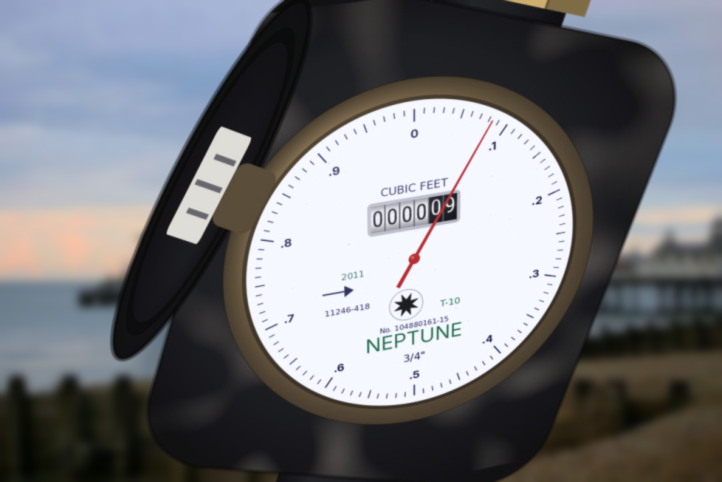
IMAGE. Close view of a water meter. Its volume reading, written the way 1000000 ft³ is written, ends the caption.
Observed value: 9.08 ft³
